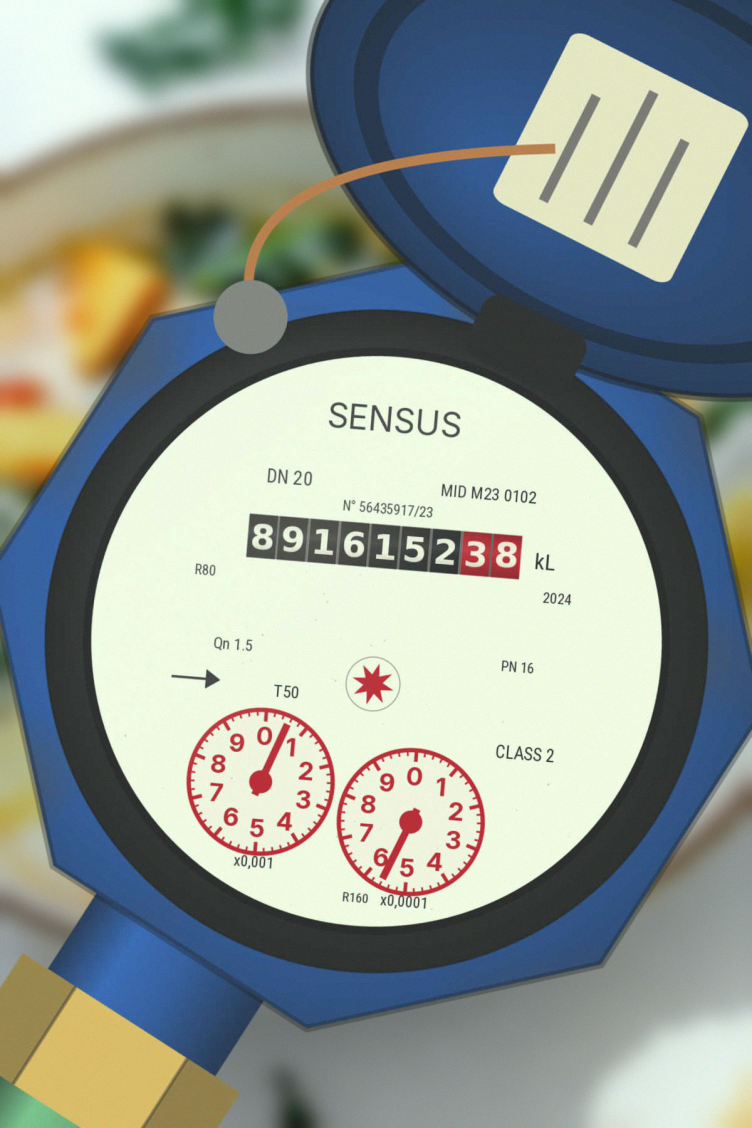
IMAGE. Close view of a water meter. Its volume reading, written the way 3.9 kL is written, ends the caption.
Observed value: 8916152.3805 kL
